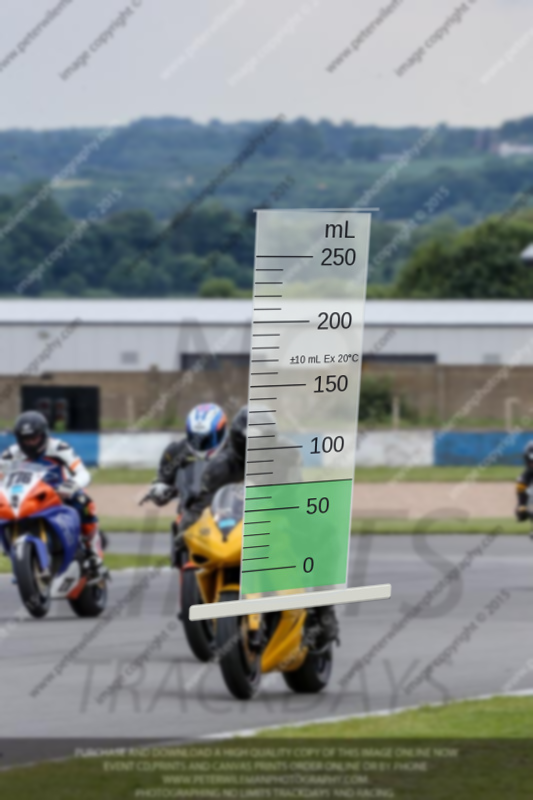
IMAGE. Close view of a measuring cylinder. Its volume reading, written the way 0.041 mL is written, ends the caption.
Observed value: 70 mL
